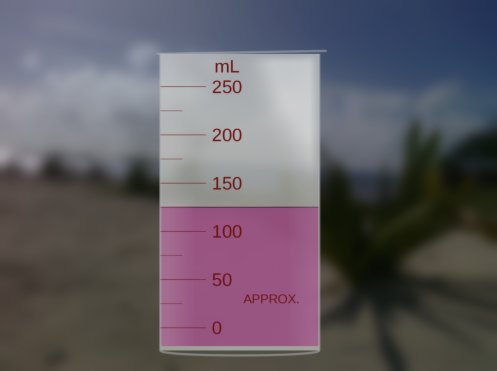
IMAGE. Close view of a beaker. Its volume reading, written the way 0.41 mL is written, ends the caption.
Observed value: 125 mL
